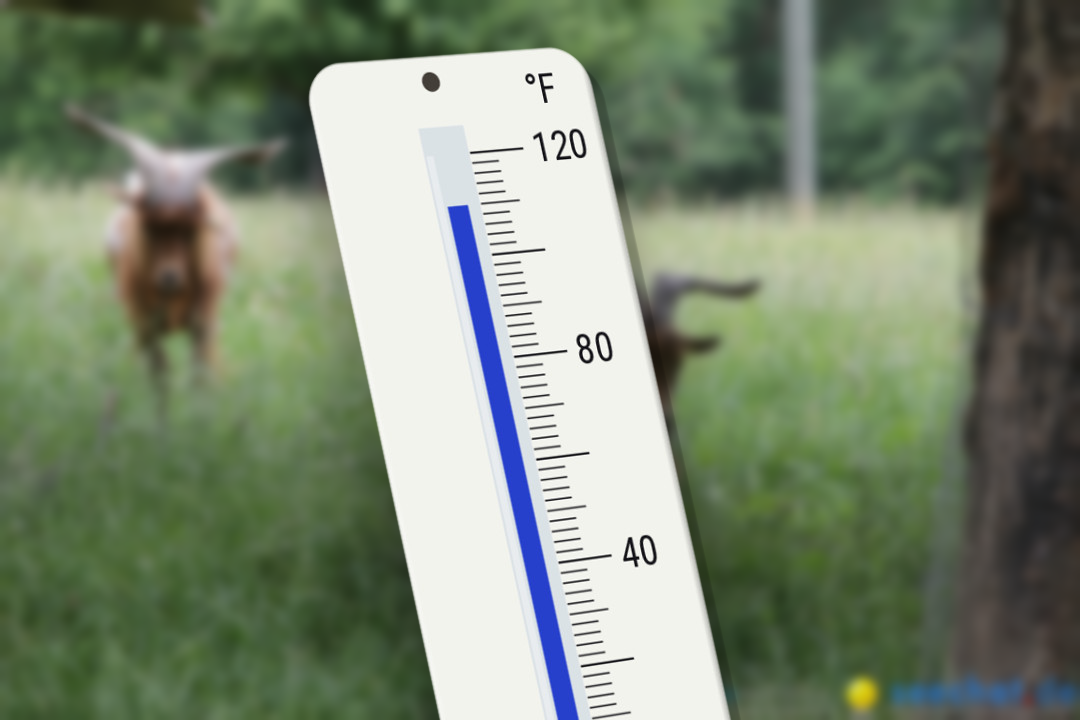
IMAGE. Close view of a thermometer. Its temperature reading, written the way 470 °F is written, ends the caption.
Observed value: 110 °F
